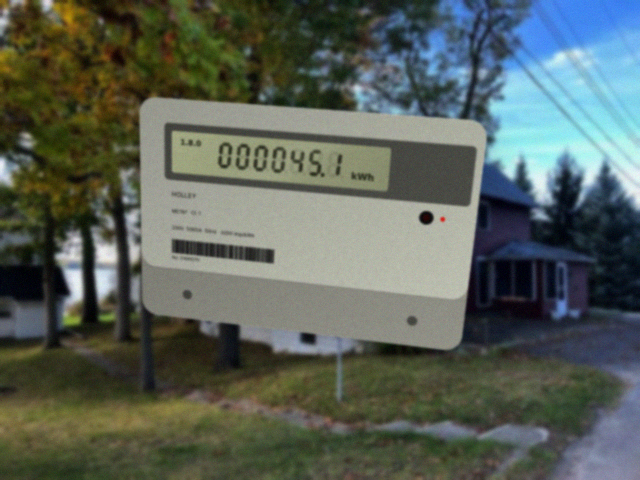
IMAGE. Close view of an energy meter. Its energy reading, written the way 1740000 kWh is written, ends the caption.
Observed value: 45.1 kWh
